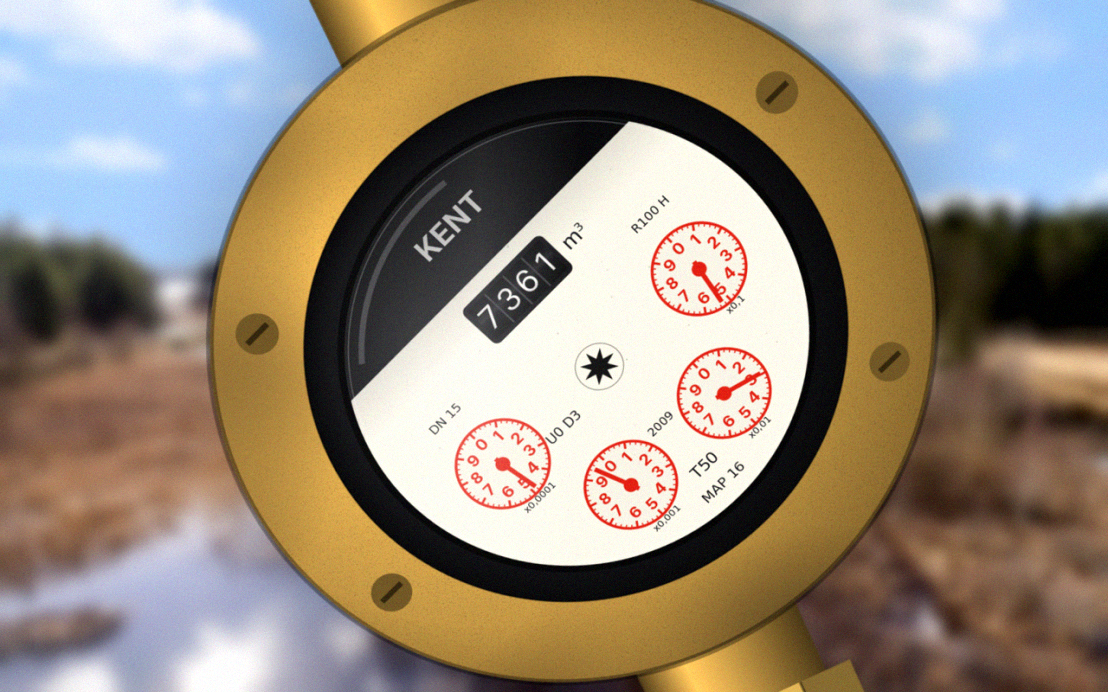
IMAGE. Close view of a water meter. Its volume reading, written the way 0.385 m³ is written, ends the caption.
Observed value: 7361.5294 m³
